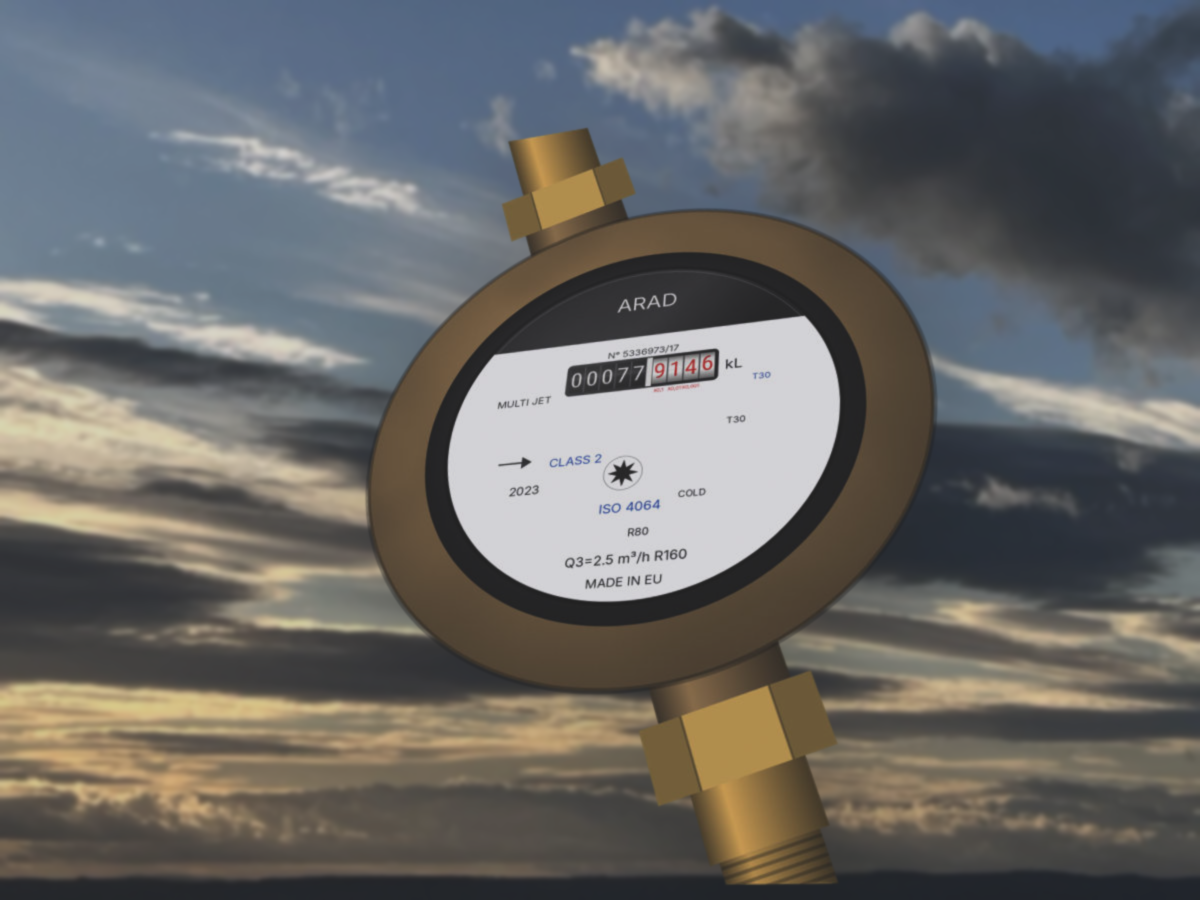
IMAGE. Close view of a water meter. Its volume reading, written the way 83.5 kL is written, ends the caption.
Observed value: 77.9146 kL
